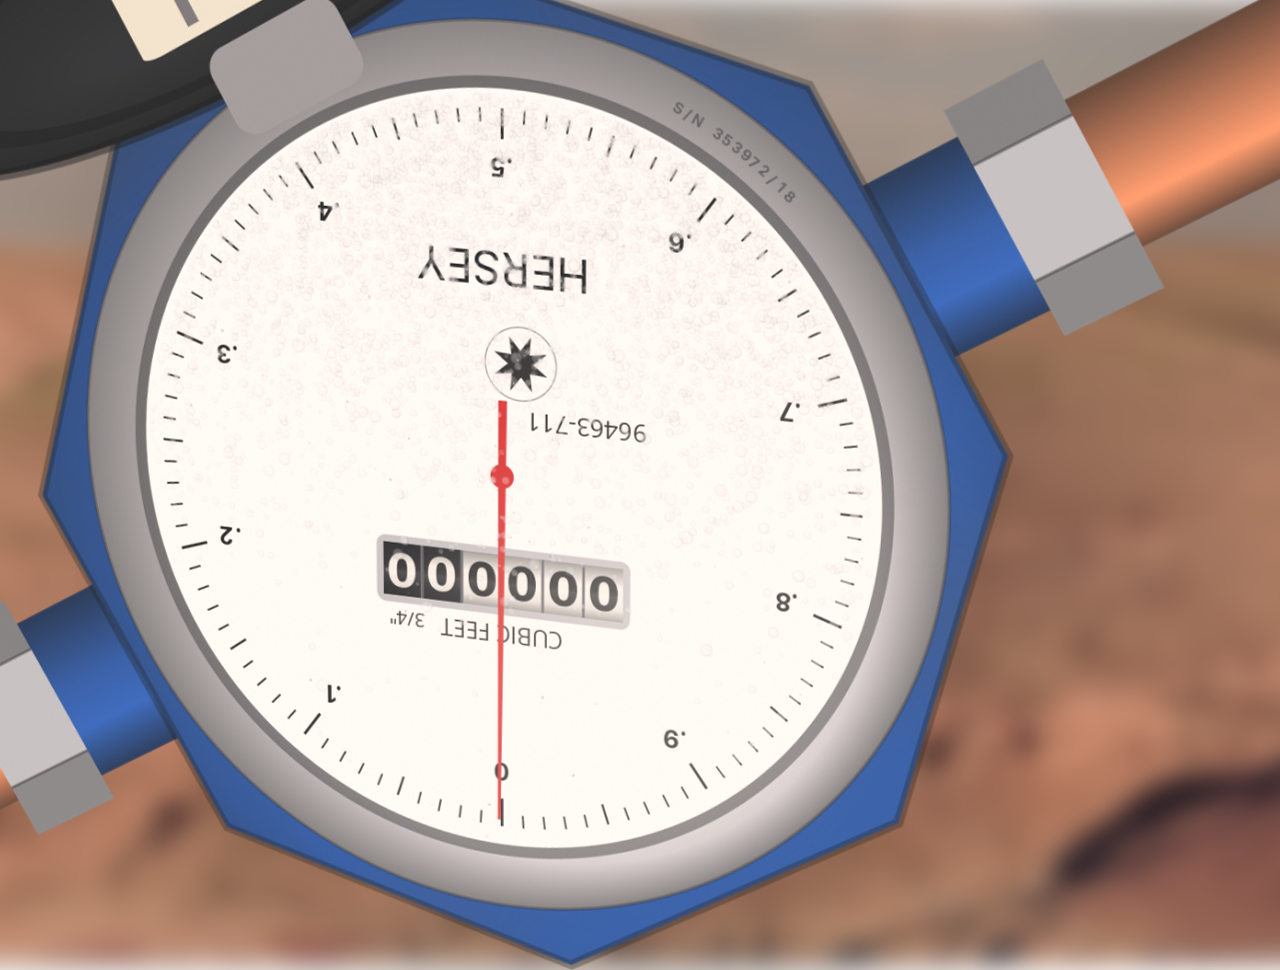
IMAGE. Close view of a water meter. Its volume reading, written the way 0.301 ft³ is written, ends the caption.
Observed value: 0.00 ft³
